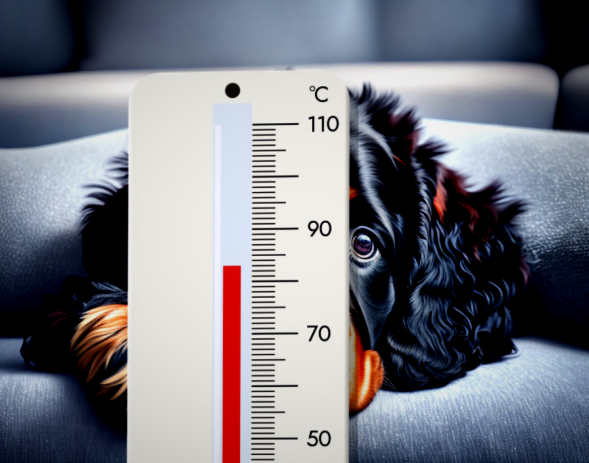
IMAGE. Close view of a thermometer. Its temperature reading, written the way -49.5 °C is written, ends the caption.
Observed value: 83 °C
